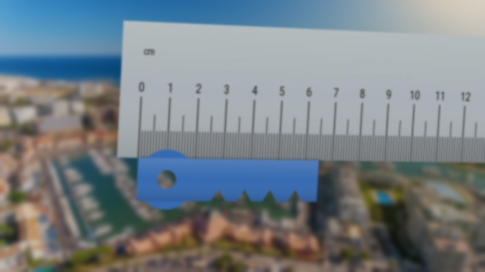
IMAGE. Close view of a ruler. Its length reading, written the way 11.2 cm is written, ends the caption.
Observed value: 6.5 cm
